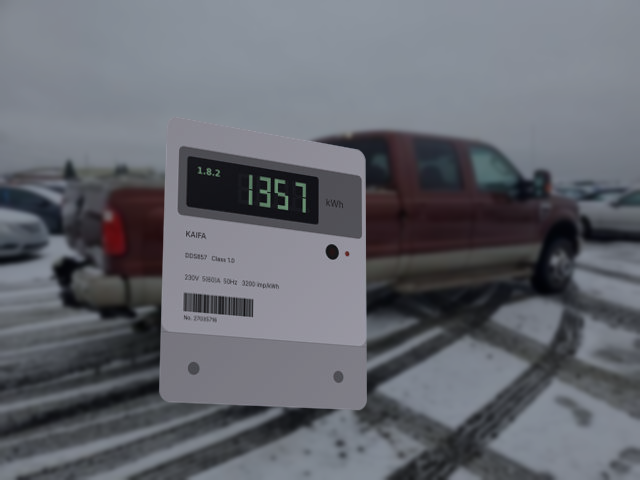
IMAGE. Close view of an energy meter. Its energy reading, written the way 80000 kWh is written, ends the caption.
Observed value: 1357 kWh
